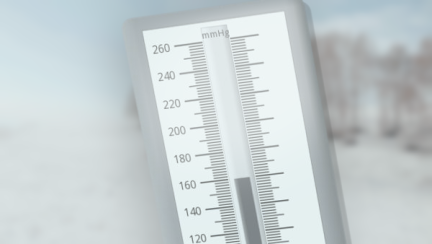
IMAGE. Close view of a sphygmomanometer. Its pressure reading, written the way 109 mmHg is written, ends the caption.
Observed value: 160 mmHg
